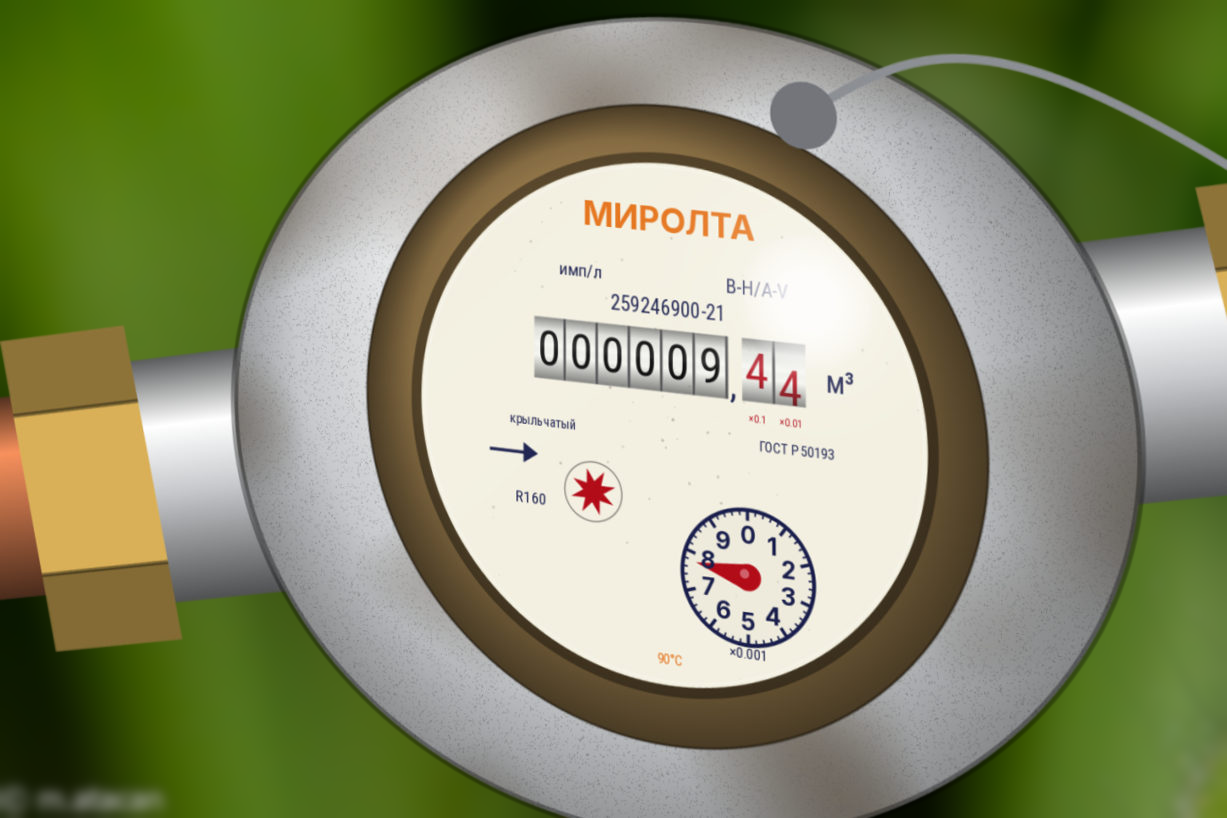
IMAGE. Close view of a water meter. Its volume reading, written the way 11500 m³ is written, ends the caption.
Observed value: 9.437 m³
